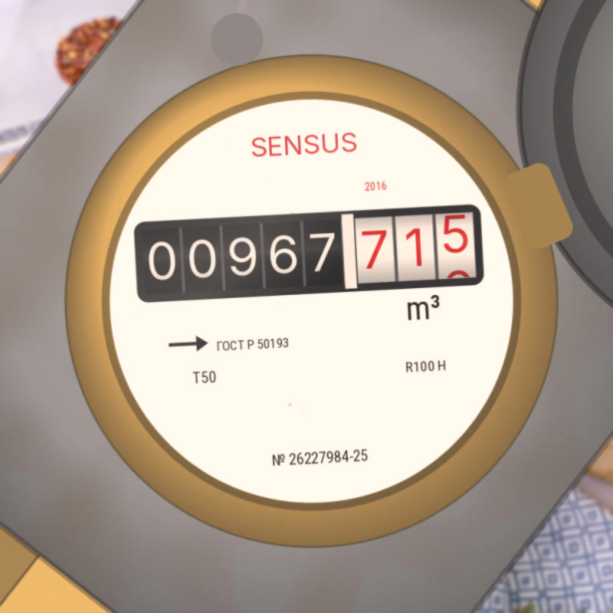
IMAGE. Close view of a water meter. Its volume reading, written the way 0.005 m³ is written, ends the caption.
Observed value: 967.715 m³
